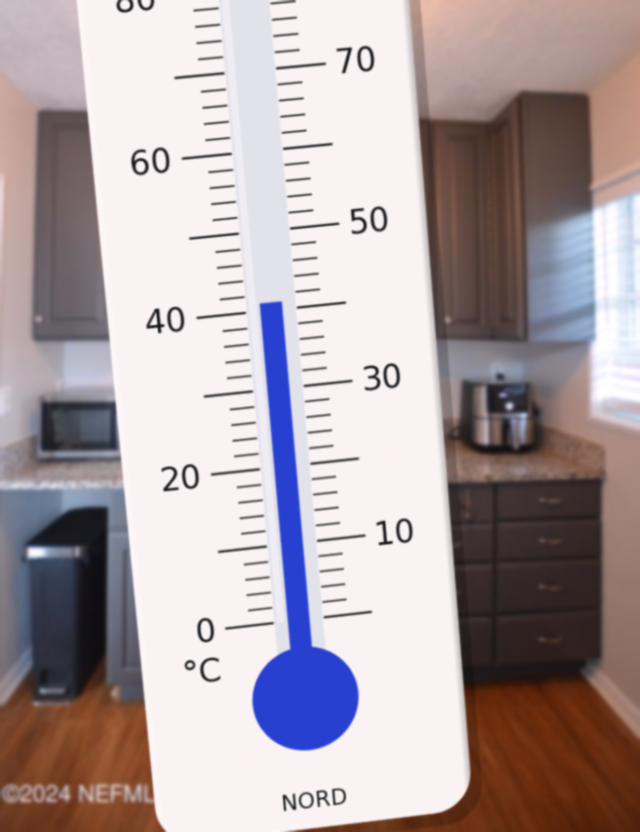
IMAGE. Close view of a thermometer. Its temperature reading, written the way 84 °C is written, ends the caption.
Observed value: 41 °C
